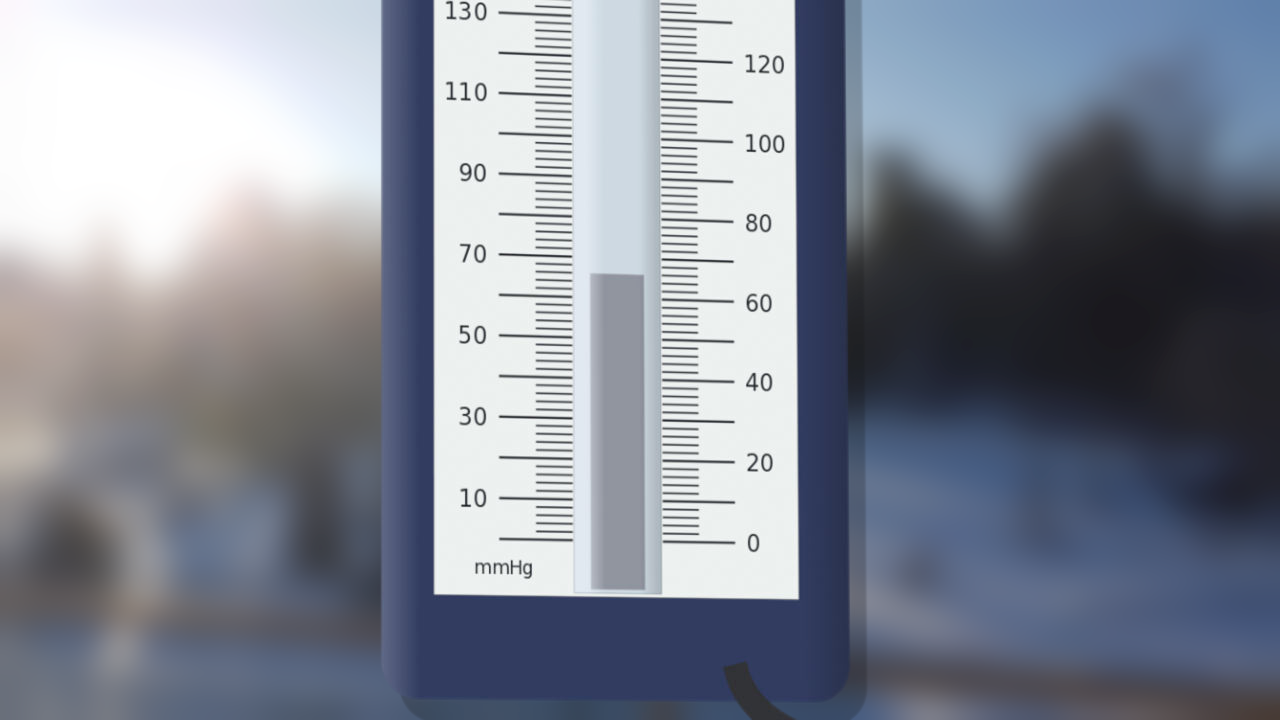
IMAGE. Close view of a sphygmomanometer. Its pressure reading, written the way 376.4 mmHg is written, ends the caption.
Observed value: 66 mmHg
